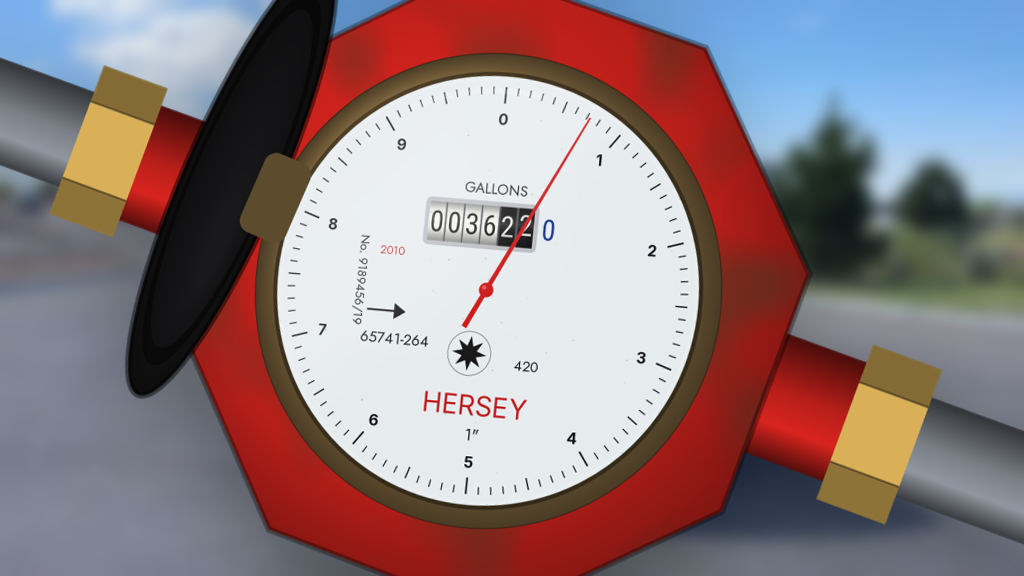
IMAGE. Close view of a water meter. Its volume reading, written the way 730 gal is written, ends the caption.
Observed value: 36220.7 gal
